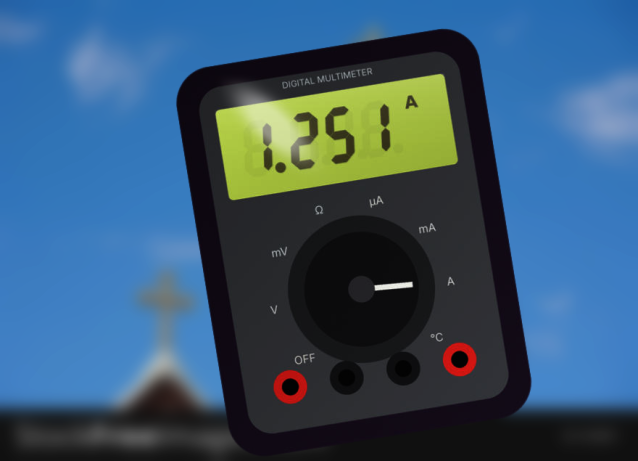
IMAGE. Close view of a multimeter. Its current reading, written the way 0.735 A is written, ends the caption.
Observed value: 1.251 A
